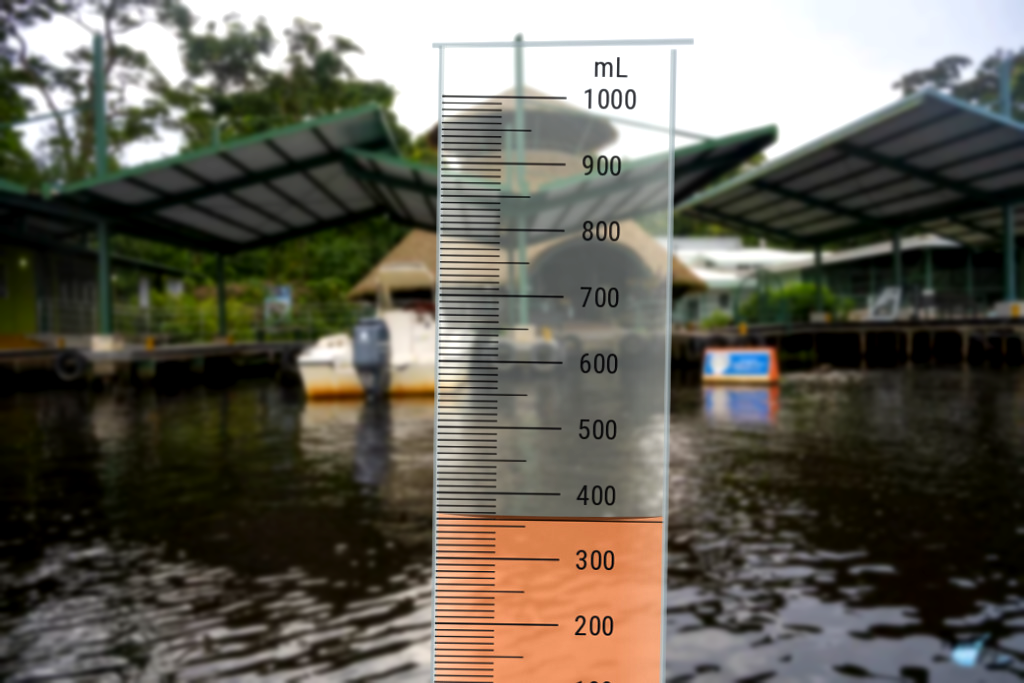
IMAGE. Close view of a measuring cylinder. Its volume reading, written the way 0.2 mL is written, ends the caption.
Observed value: 360 mL
